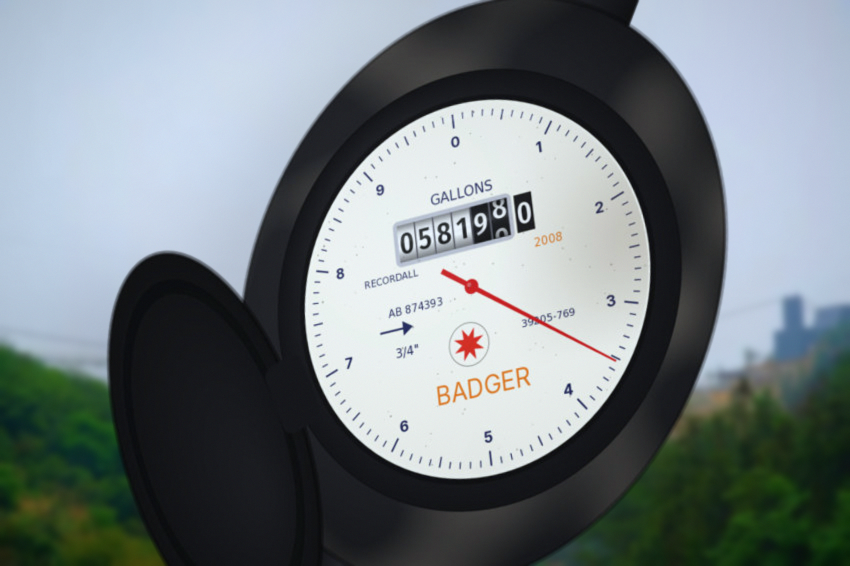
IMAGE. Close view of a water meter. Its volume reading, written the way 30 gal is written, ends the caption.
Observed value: 581983.5 gal
